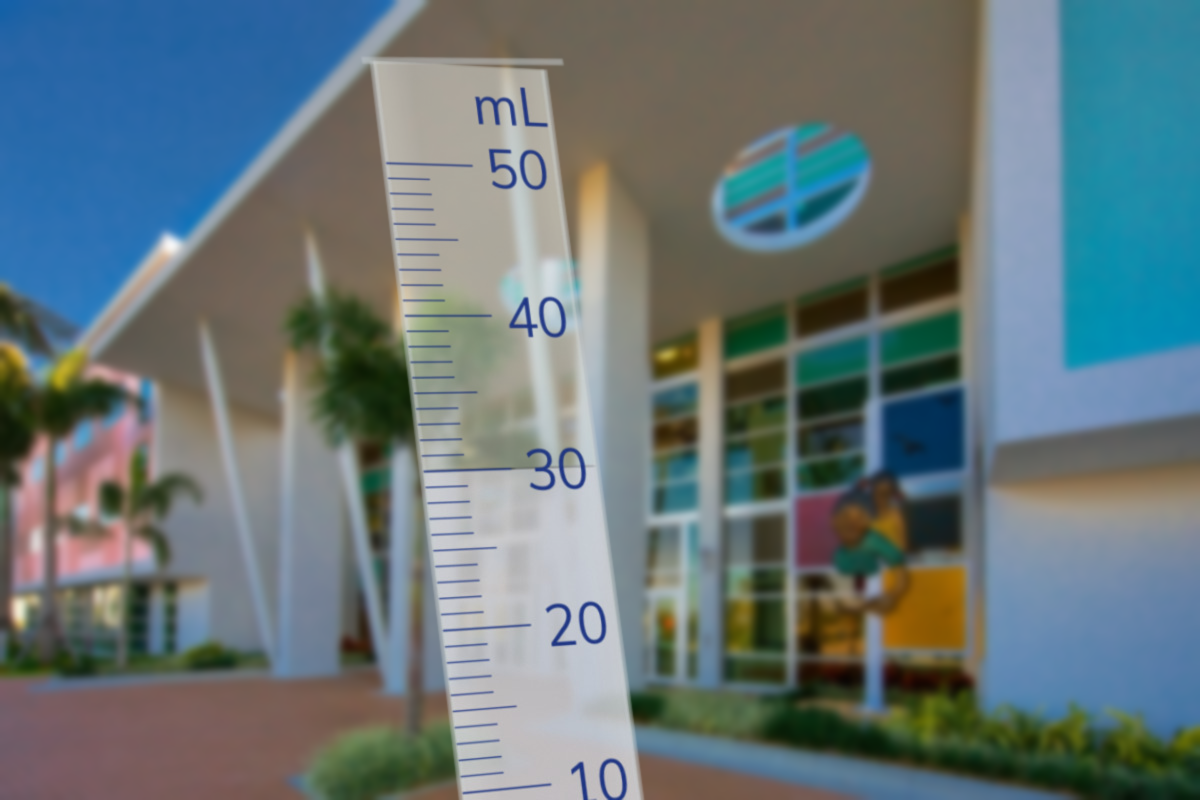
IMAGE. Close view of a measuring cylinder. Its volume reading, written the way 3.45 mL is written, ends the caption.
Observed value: 30 mL
